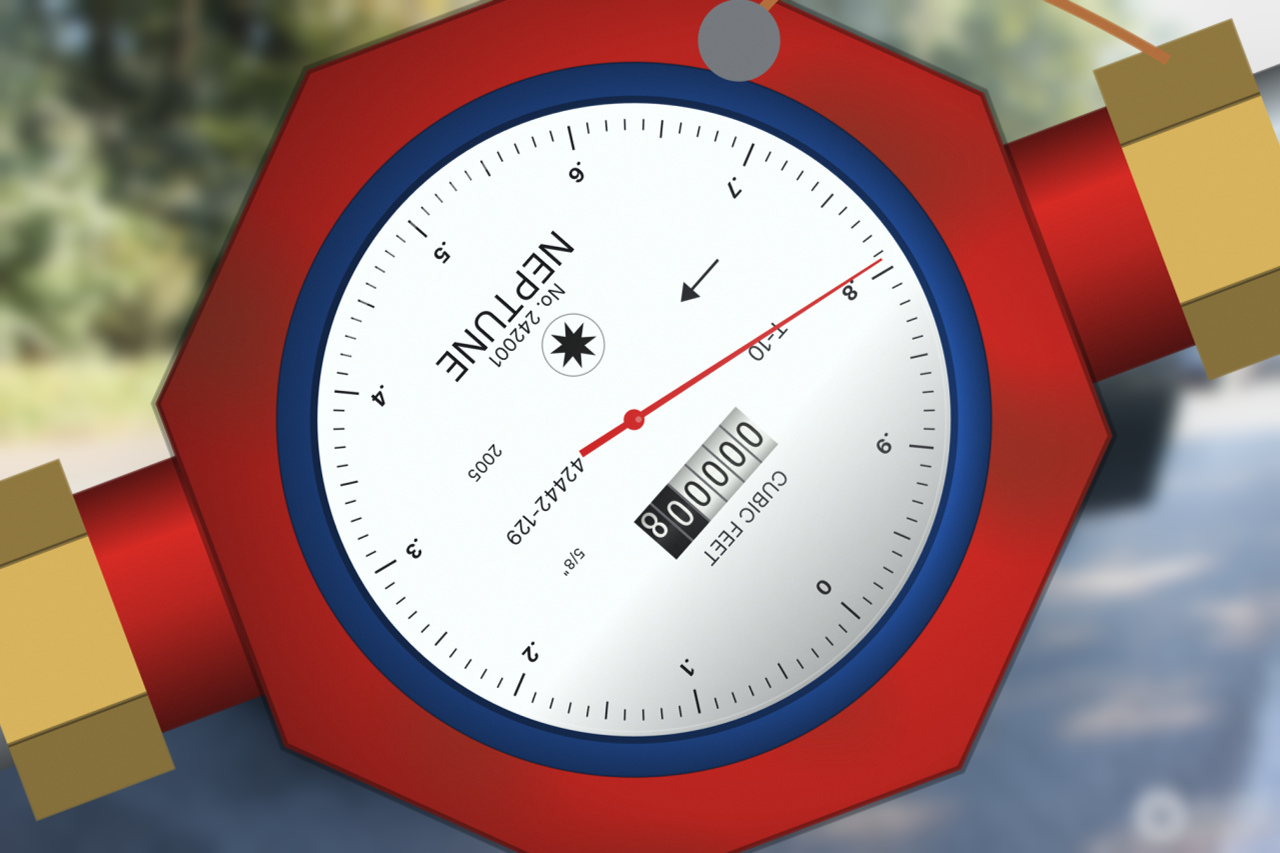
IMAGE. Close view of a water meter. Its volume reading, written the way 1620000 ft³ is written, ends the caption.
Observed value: 7.79 ft³
